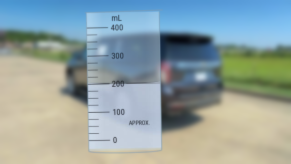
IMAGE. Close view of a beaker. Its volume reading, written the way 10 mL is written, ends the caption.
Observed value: 200 mL
